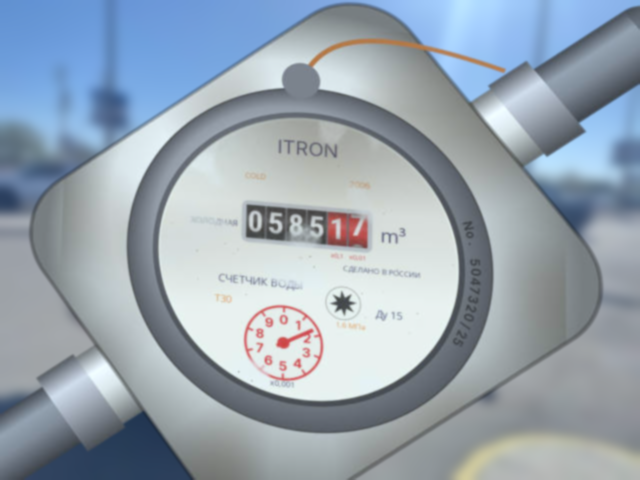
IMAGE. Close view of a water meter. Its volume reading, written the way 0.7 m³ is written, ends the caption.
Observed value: 585.171 m³
